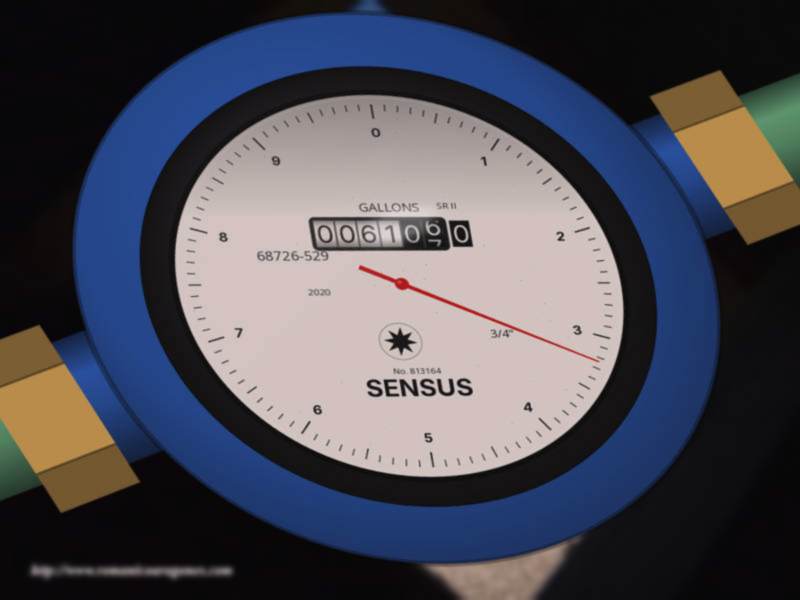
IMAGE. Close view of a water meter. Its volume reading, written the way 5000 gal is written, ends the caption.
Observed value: 61063.2 gal
